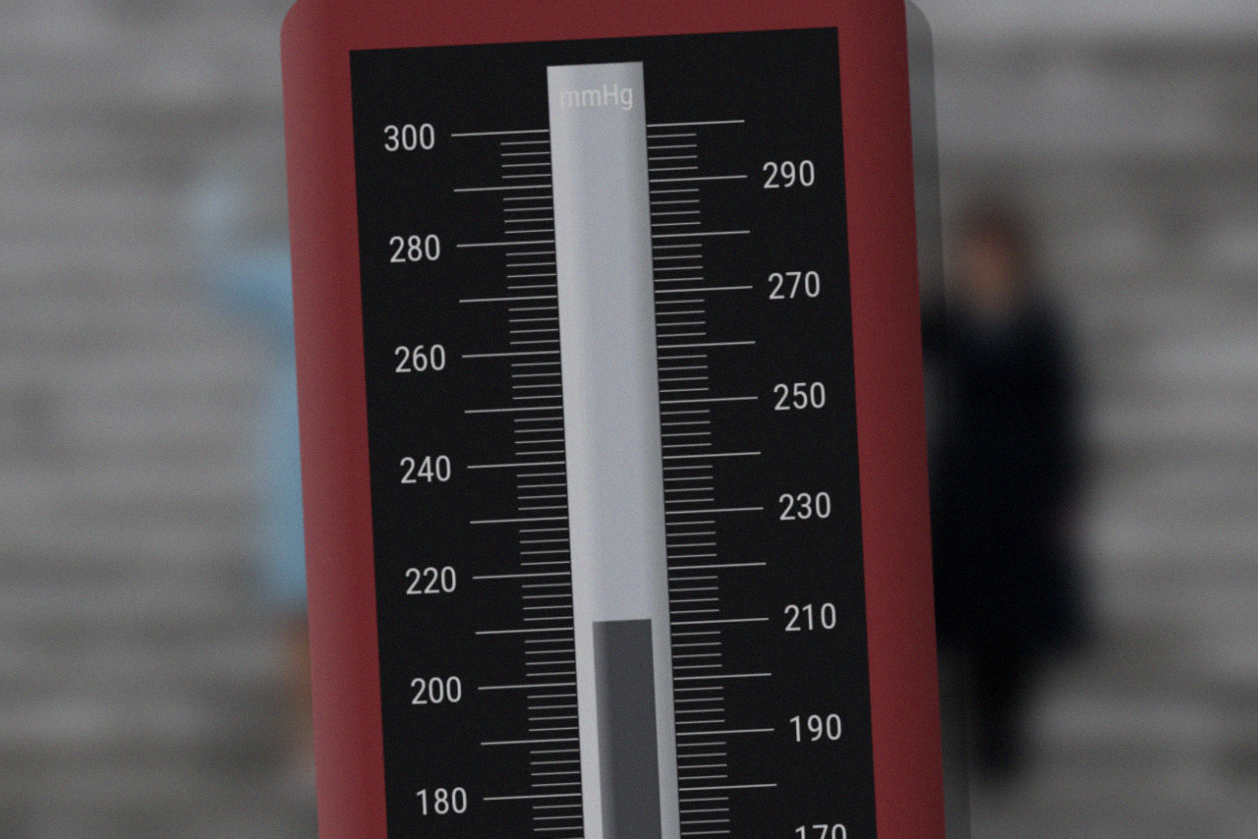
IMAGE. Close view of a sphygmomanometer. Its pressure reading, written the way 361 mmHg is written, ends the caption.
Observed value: 211 mmHg
